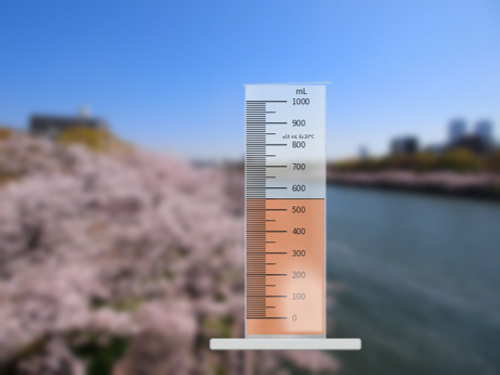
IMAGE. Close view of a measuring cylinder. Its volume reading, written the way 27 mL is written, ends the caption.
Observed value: 550 mL
